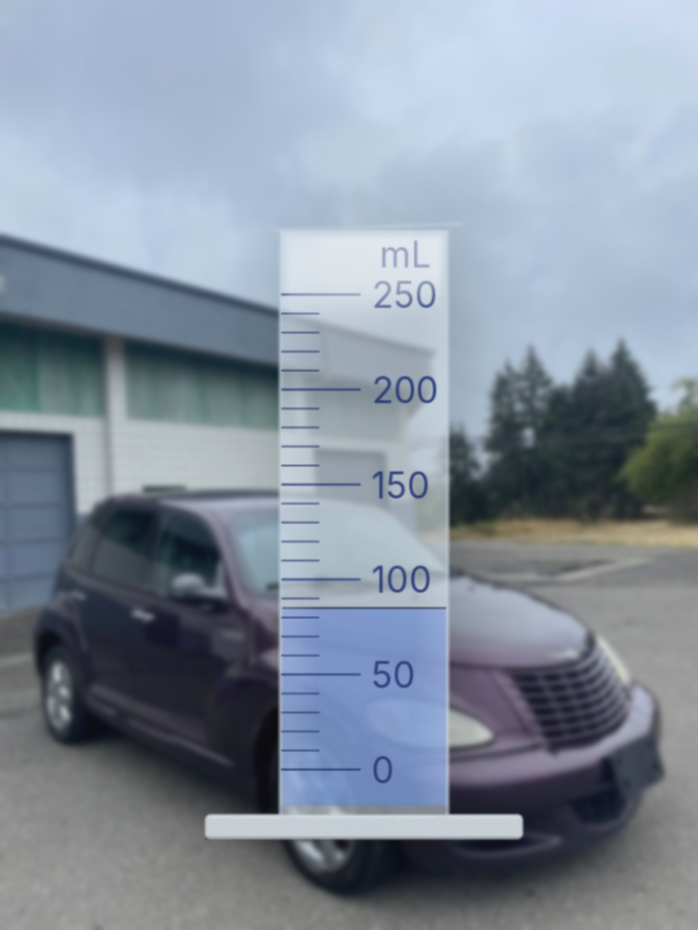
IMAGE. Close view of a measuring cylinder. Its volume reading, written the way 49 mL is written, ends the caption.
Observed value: 85 mL
